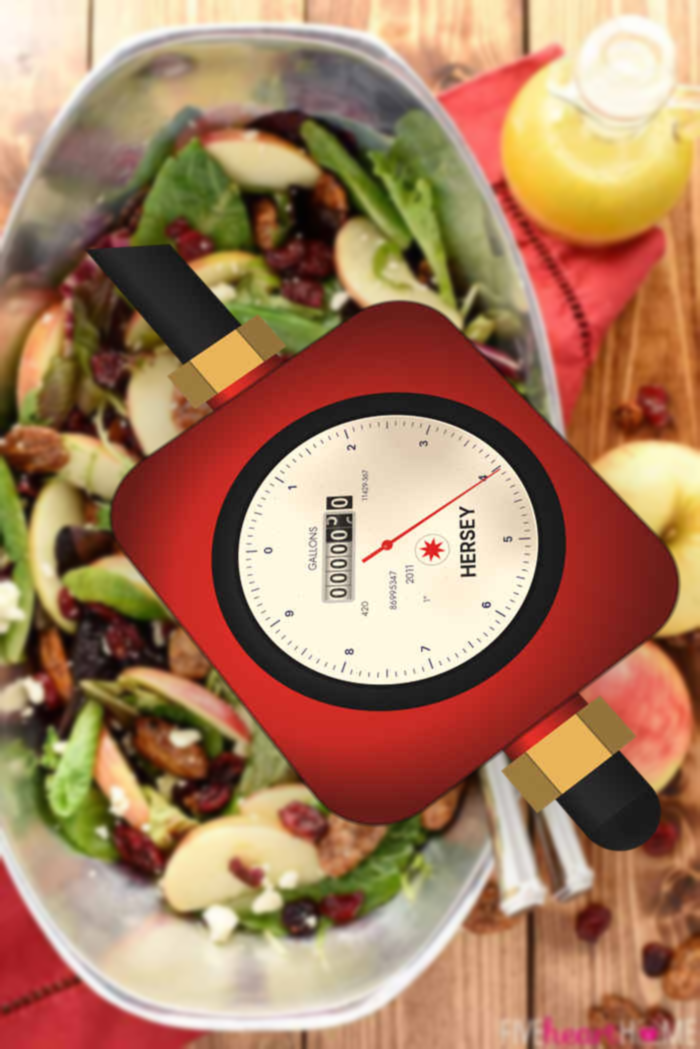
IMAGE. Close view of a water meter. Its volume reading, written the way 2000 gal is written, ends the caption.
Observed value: 54.0 gal
